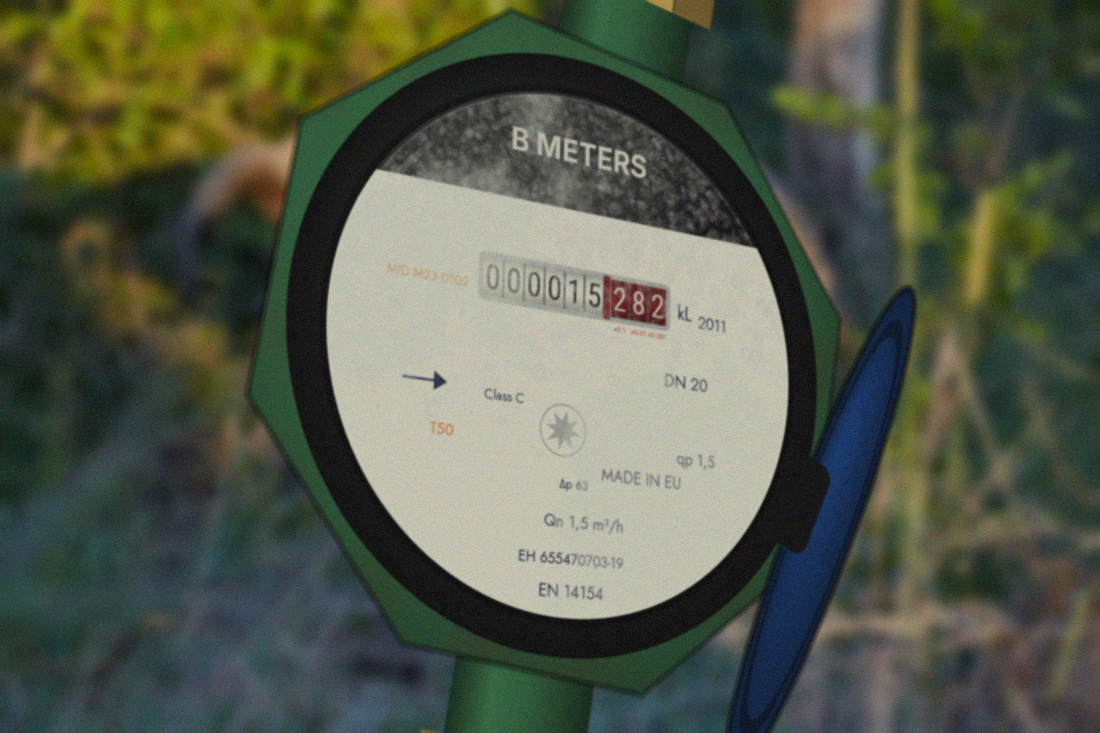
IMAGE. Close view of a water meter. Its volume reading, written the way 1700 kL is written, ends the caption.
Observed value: 15.282 kL
